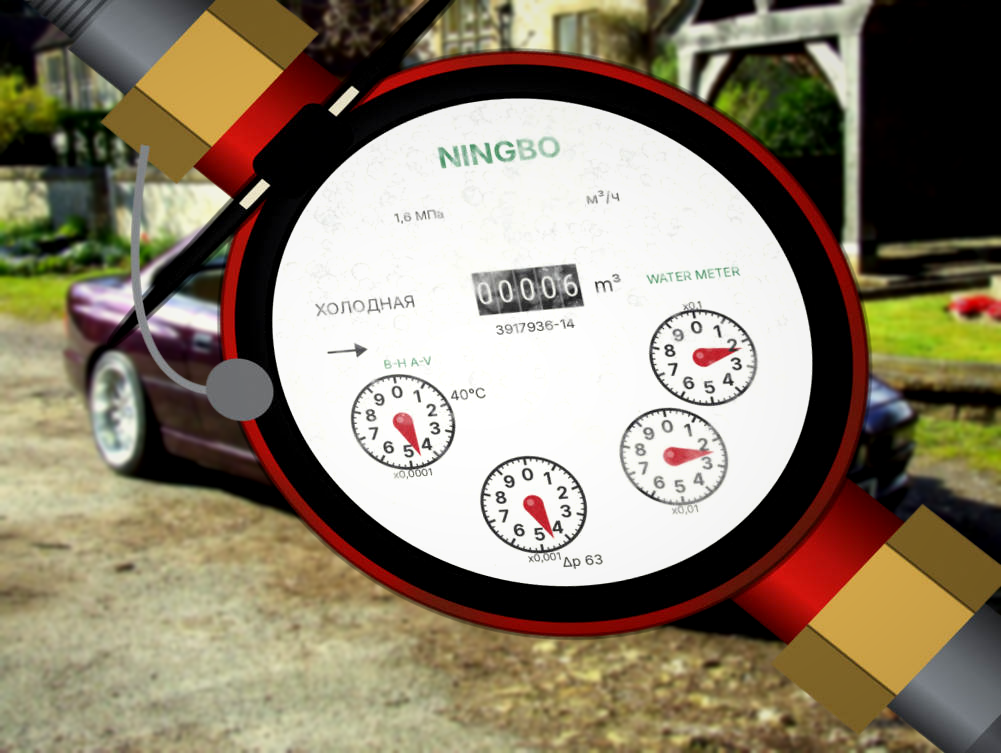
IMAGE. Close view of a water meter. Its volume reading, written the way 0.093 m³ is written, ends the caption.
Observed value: 6.2244 m³
